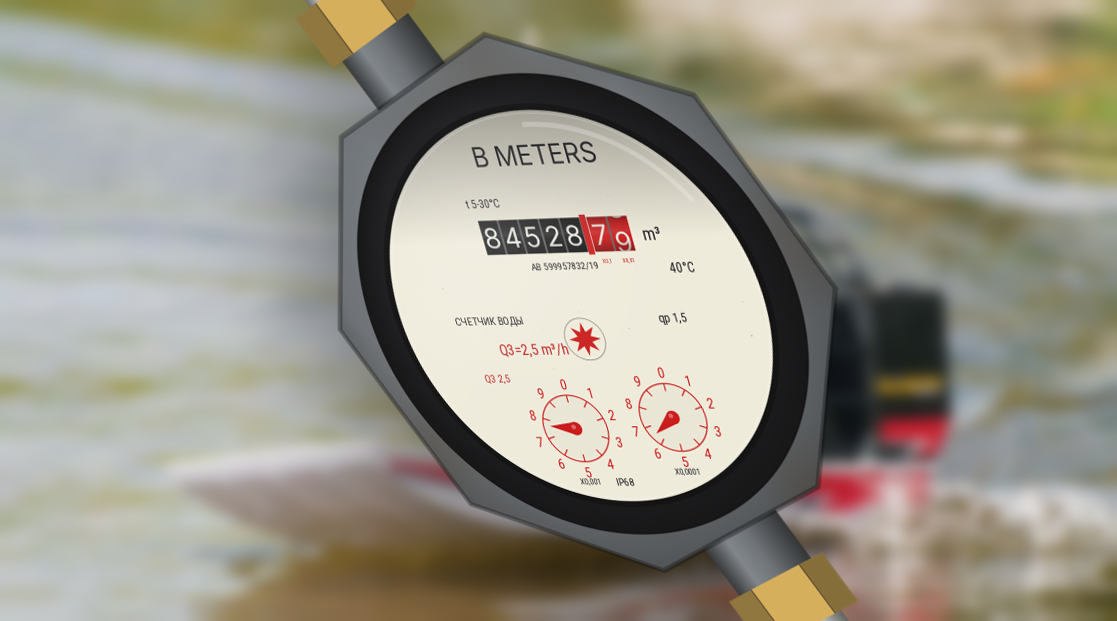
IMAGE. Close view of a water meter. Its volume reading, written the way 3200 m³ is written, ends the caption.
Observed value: 84528.7876 m³
